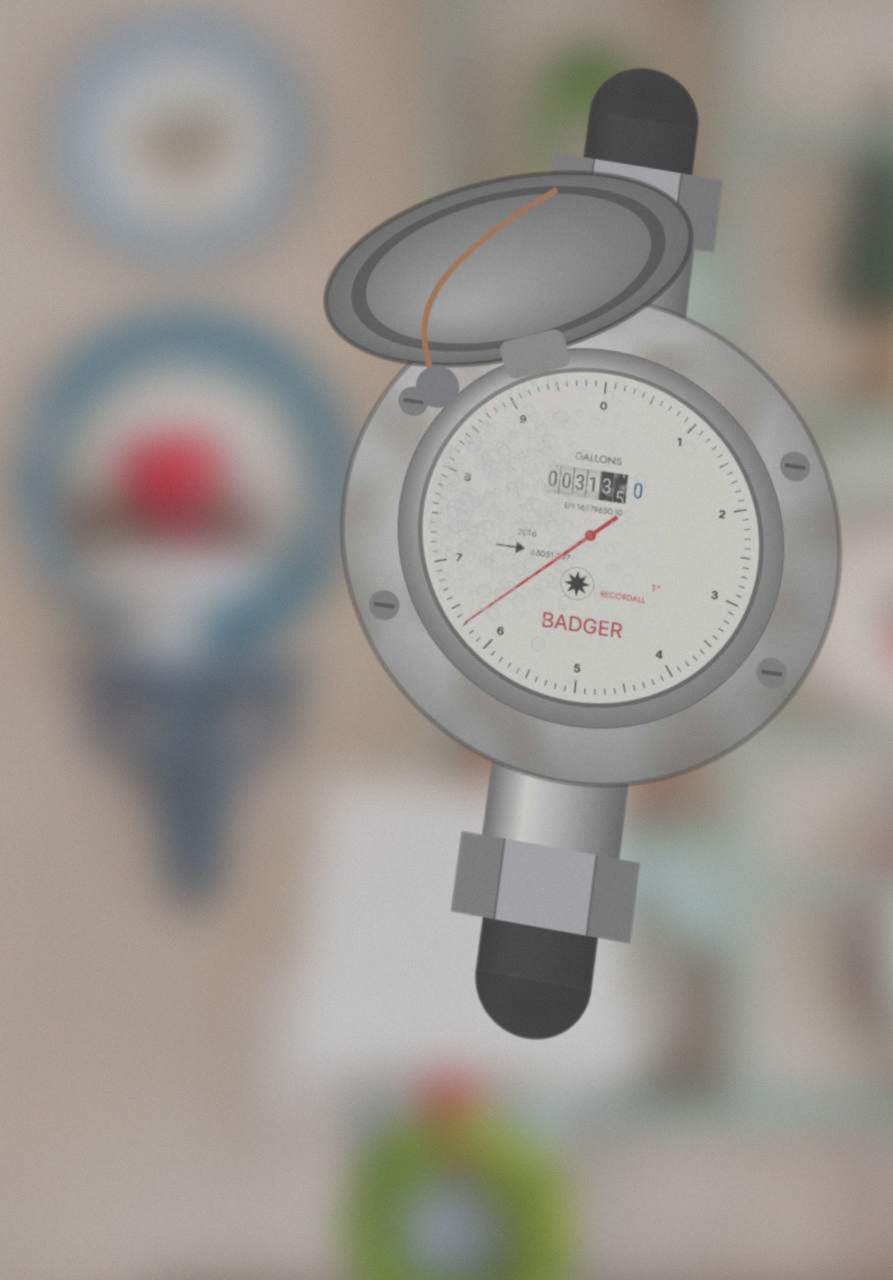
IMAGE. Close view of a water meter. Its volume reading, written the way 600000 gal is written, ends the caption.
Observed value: 31346.3 gal
